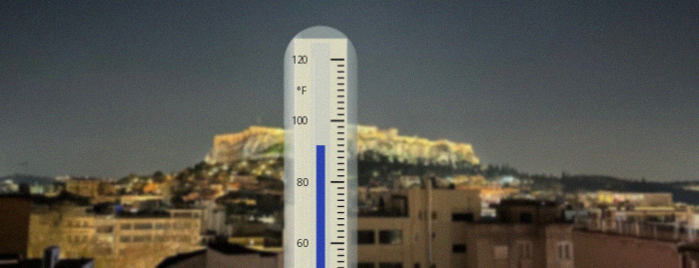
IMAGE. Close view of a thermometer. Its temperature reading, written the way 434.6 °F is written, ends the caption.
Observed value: 92 °F
